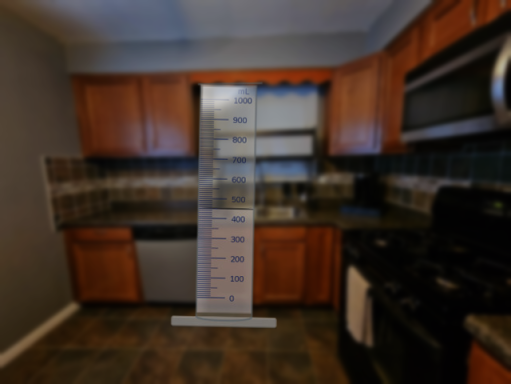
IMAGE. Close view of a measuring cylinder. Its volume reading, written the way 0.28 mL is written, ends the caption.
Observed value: 450 mL
